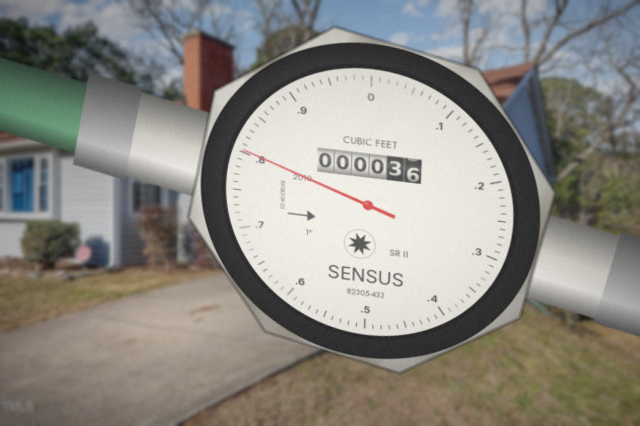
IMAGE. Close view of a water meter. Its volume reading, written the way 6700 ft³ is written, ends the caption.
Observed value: 35.80 ft³
